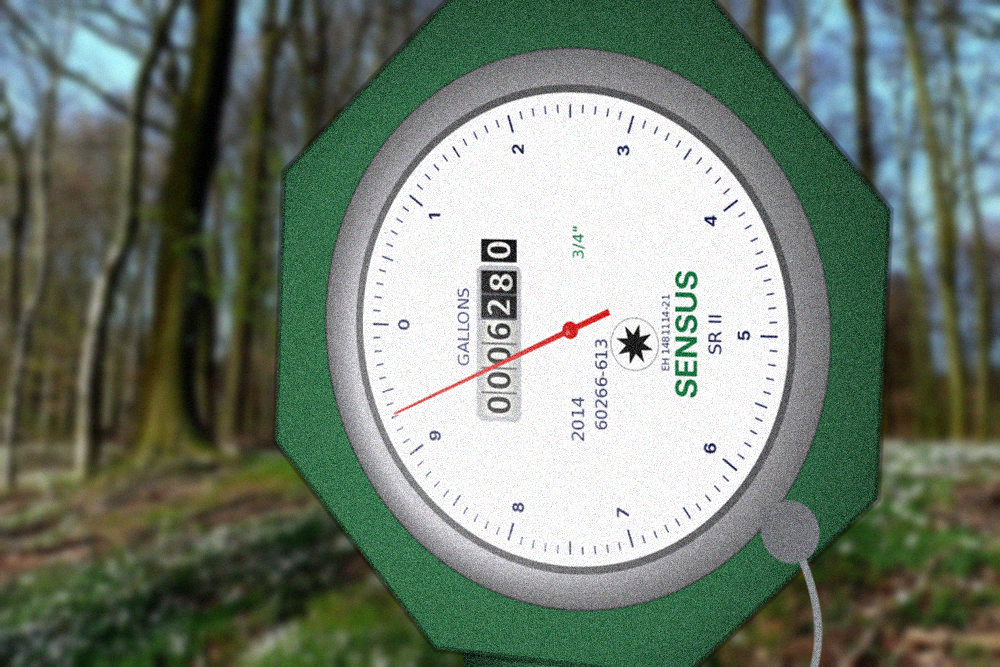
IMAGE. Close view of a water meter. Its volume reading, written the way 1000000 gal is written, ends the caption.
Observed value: 6279.3 gal
